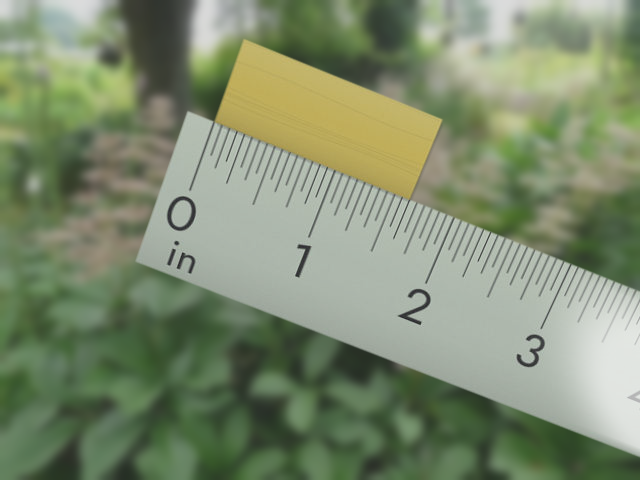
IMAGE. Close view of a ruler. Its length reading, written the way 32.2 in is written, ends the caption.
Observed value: 1.625 in
